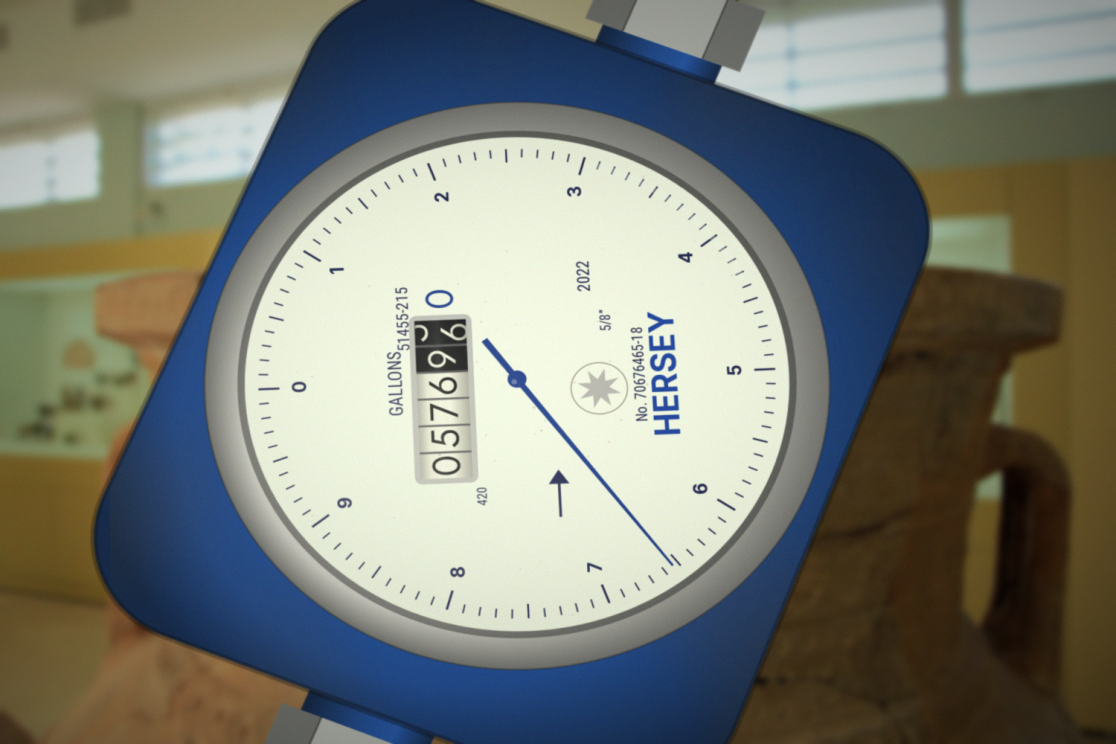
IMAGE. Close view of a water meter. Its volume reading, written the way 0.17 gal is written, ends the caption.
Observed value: 576956.5 gal
